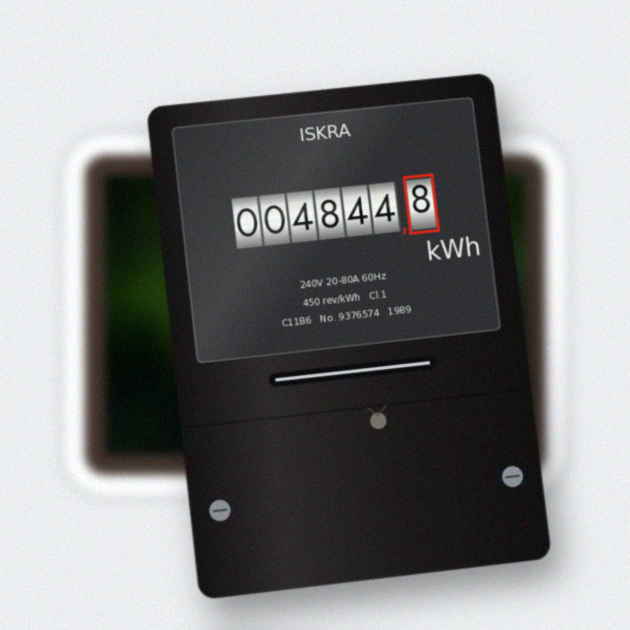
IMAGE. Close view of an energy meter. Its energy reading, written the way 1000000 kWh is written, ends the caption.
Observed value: 4844.8 kWh
